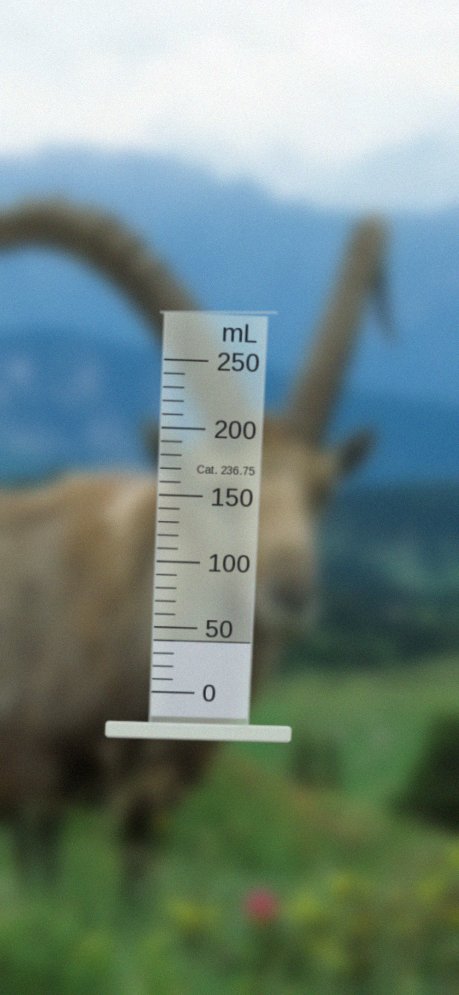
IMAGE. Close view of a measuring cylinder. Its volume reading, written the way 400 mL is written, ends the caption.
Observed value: 40 mL
